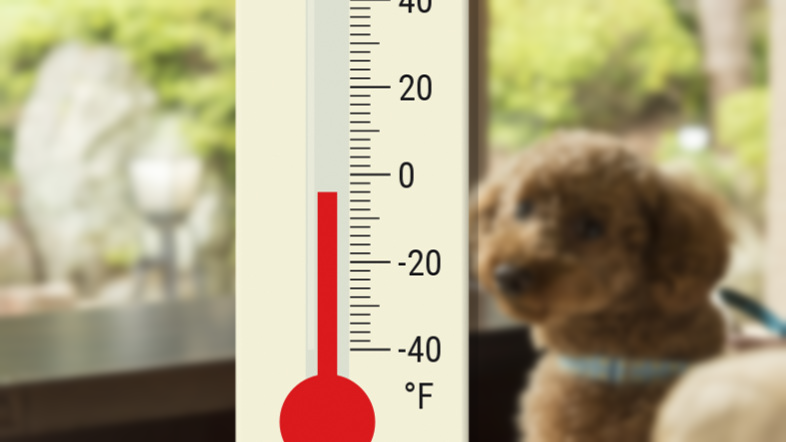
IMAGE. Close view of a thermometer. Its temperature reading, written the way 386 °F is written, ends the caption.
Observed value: -4 °F
